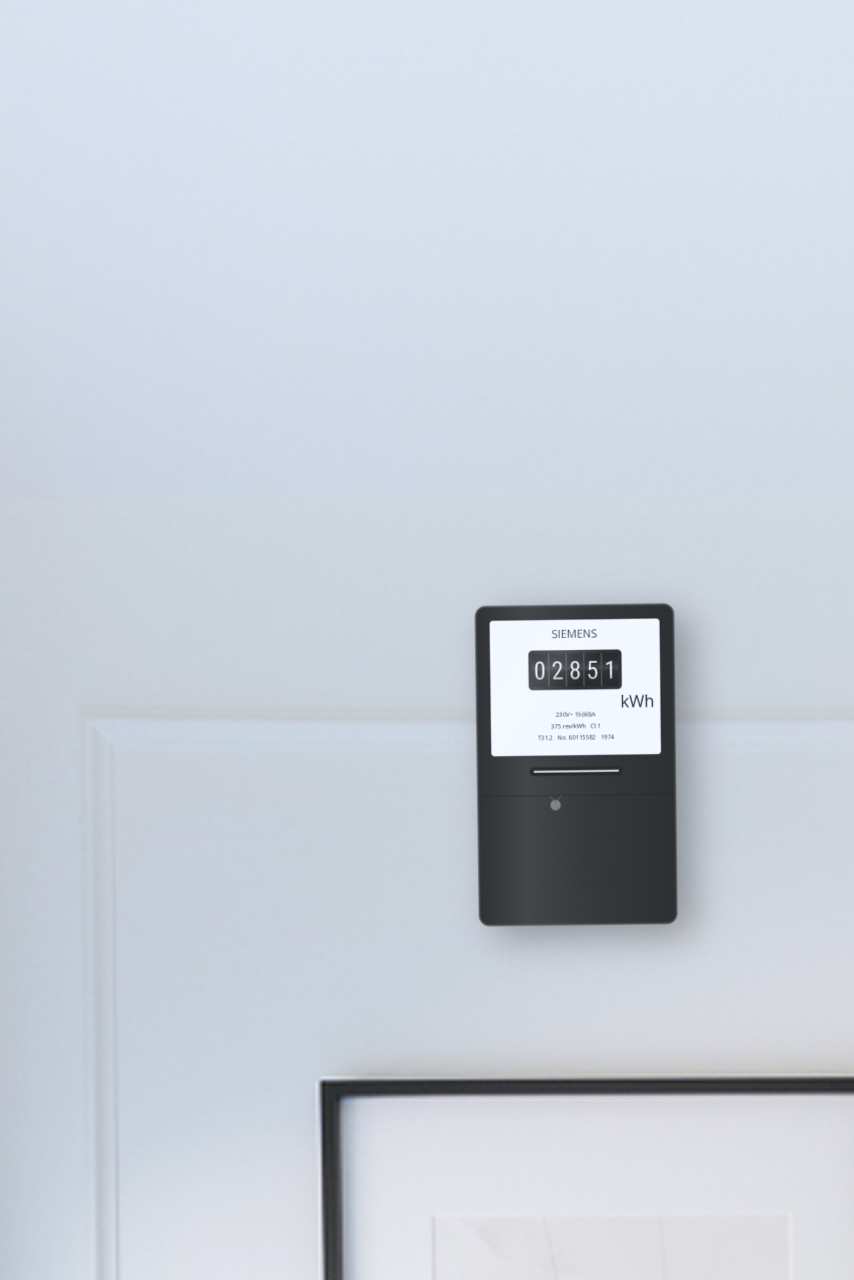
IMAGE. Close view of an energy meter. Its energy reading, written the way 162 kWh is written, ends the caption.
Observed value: 2851 kWh
